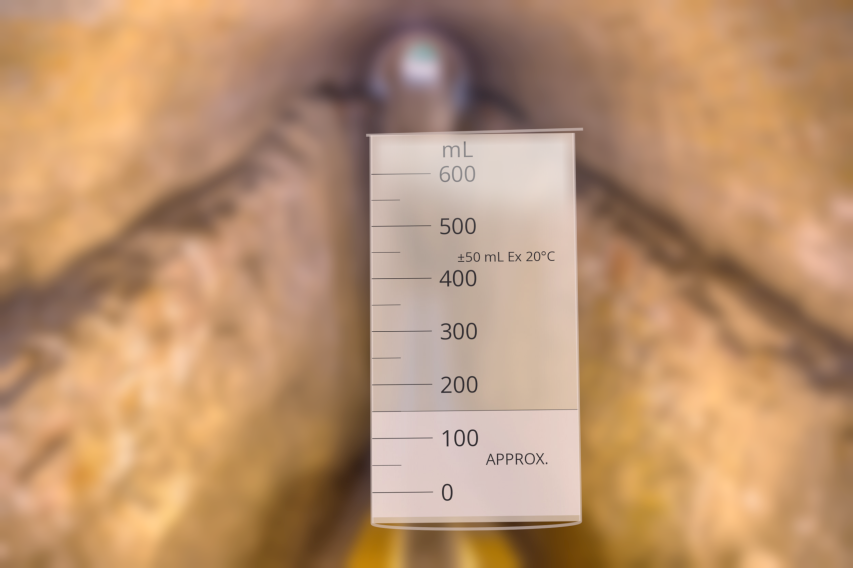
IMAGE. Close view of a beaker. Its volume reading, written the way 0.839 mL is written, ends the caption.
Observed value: 150 mL
